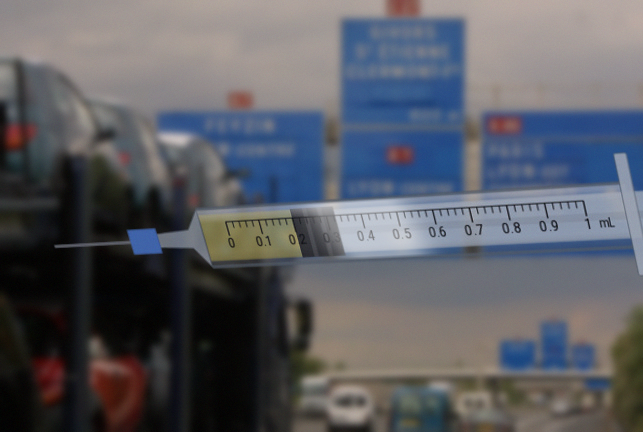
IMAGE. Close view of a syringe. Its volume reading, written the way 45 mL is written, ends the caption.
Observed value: 0.2 mL
